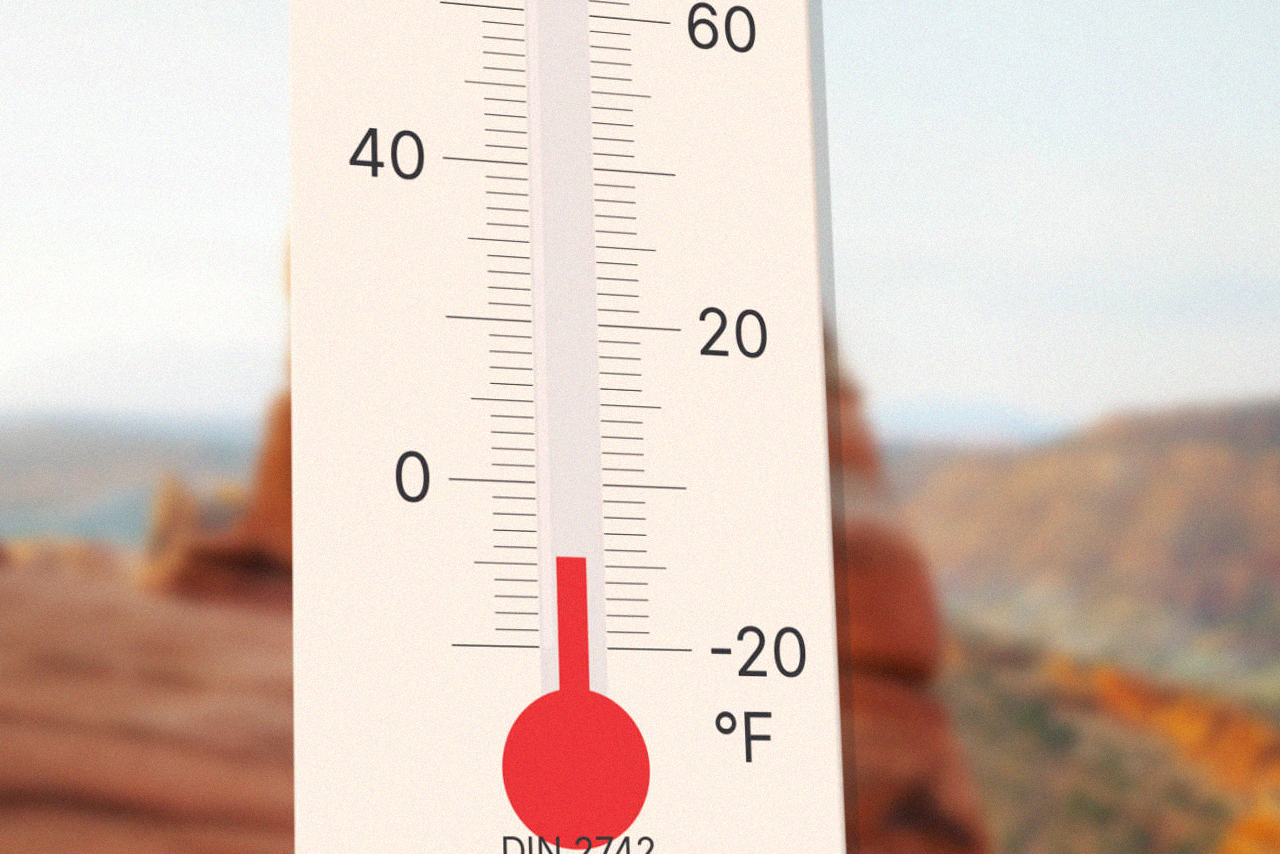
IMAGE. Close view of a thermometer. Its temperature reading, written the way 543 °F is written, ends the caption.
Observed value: -9 °F
